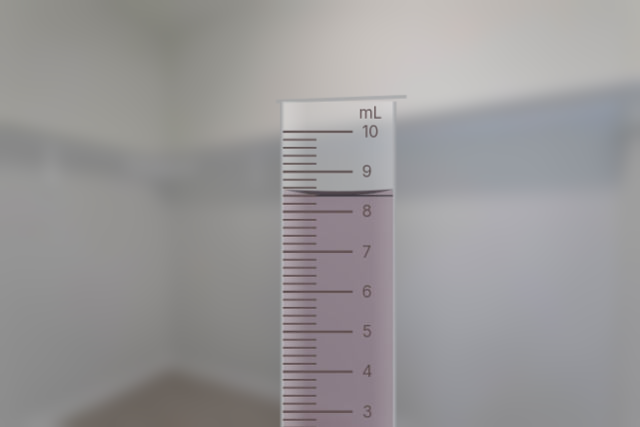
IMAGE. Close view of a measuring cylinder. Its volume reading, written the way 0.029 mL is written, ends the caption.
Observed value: 8.4 mL
